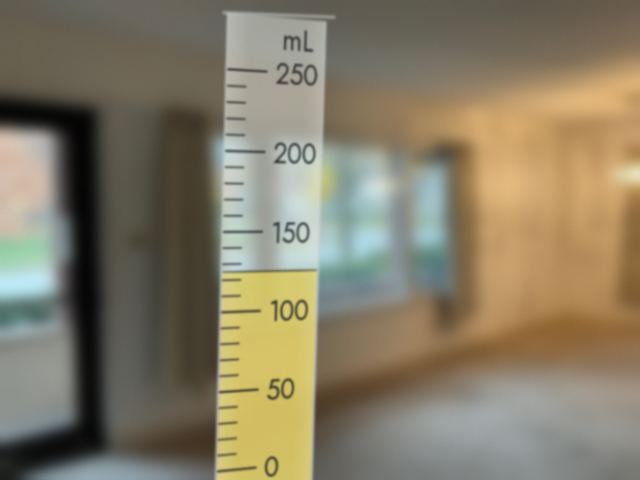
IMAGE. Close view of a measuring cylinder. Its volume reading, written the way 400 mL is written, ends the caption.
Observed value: 125 mL
